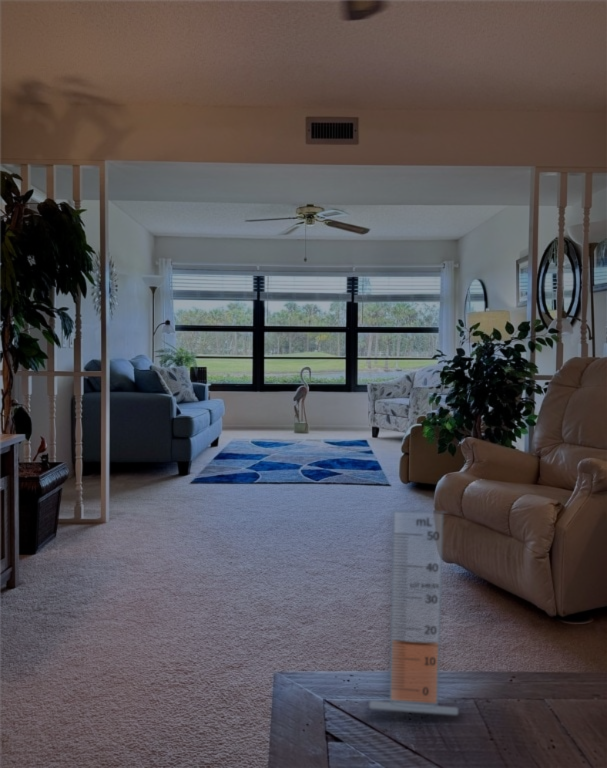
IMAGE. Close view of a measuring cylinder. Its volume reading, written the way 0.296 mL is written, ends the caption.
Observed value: 15 mL
